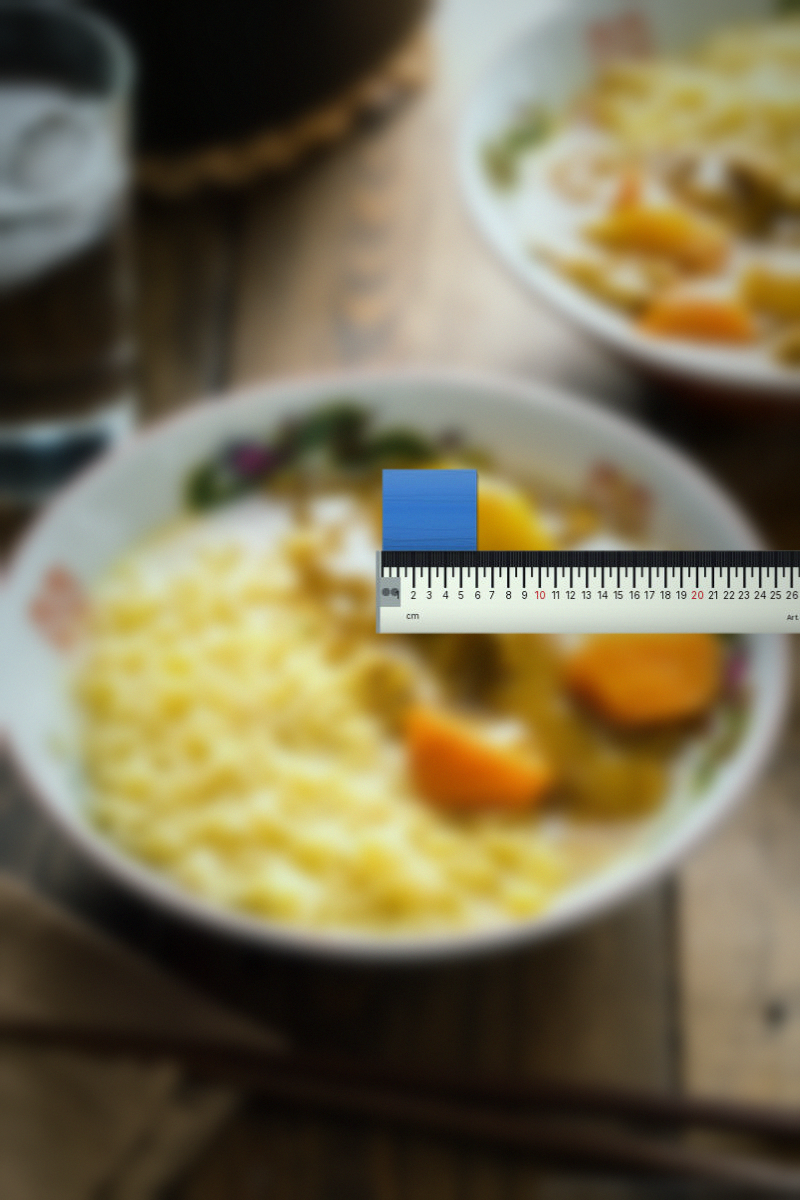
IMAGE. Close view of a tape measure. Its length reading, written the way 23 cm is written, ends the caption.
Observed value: 6 cm
